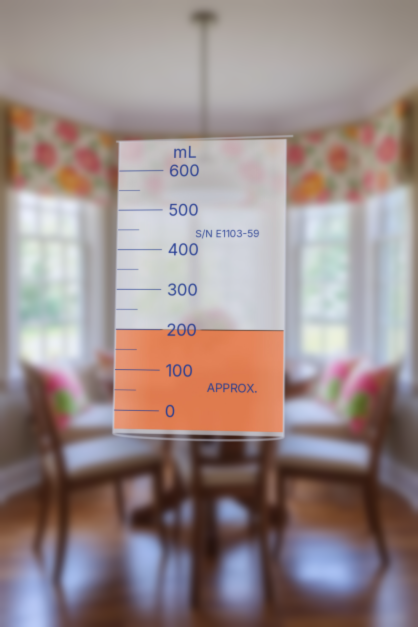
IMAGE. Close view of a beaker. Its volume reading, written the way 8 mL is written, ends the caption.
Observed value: 200 mL
